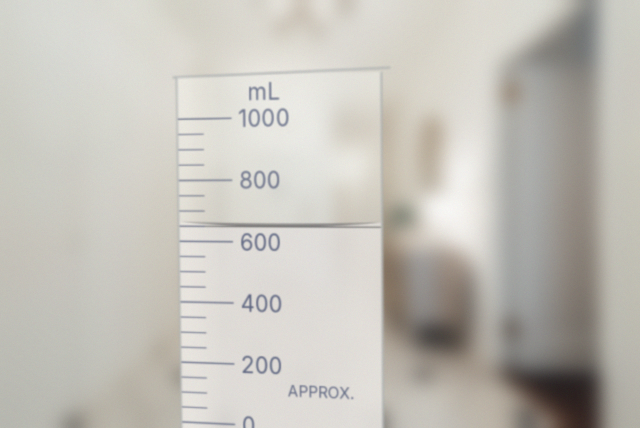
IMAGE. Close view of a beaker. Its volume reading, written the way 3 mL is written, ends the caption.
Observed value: 650 mL
